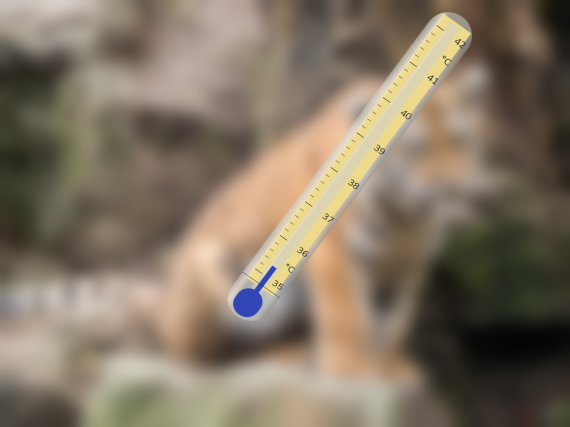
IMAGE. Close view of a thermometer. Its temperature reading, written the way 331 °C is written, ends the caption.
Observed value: 35.3 °C
